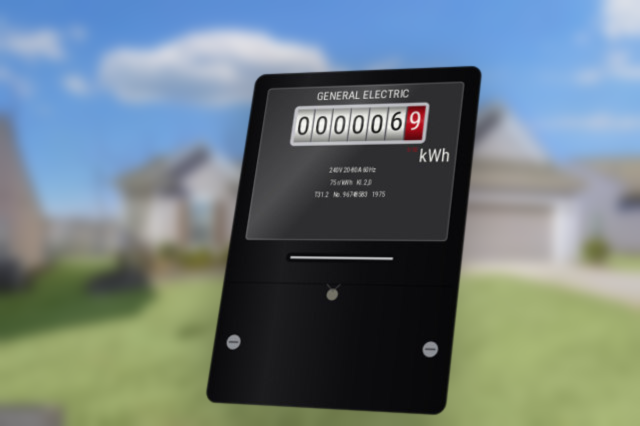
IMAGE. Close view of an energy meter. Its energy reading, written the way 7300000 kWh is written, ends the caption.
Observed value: 6.9 kWh
